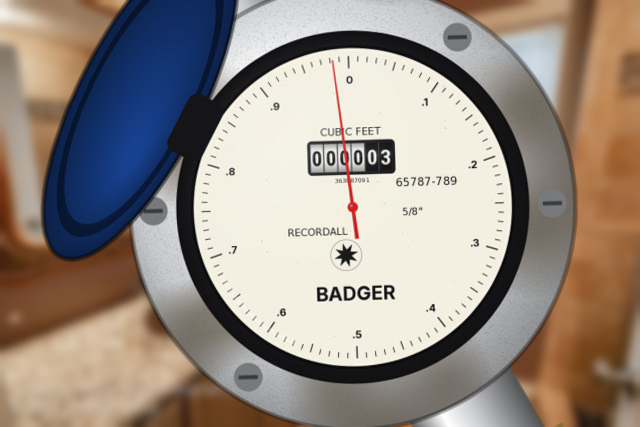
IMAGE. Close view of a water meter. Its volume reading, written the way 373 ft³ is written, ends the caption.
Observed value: 2.98 ft³
